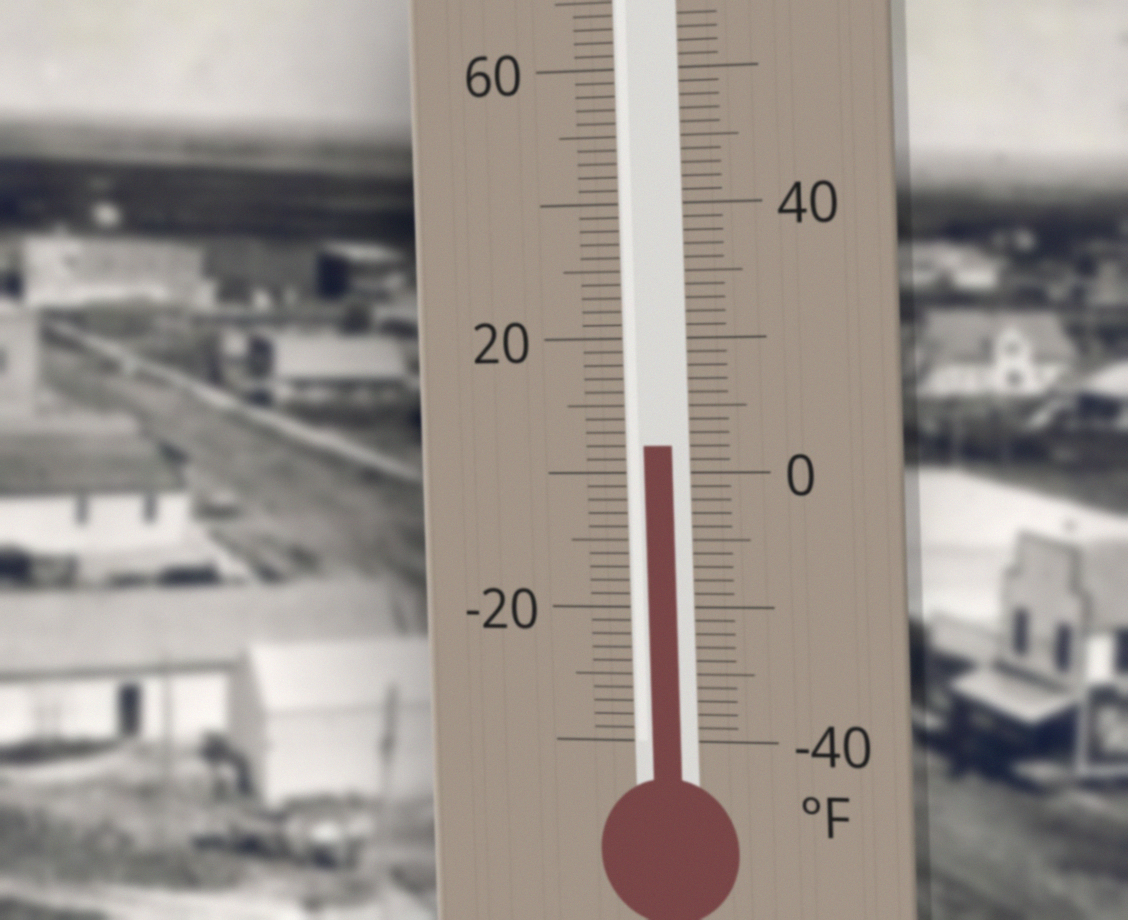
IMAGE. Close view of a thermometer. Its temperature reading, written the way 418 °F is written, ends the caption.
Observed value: 4 °F
